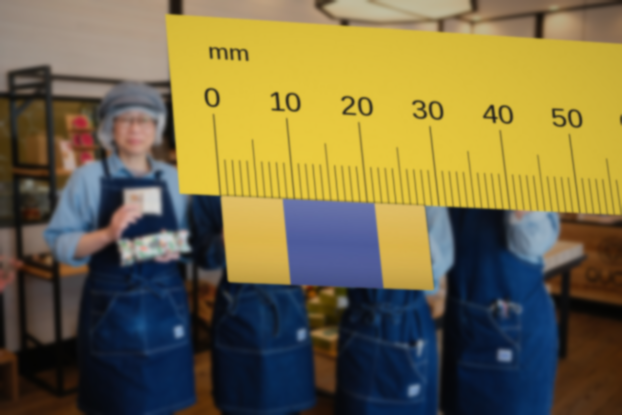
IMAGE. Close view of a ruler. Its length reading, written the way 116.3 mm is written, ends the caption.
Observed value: 28 mm
